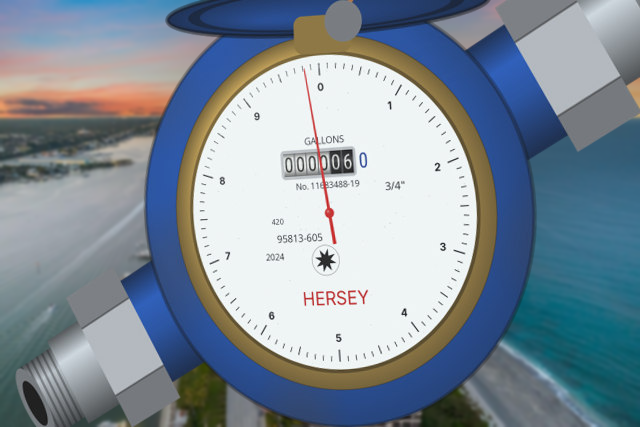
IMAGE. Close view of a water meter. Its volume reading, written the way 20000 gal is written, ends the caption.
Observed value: 59.8 gal
